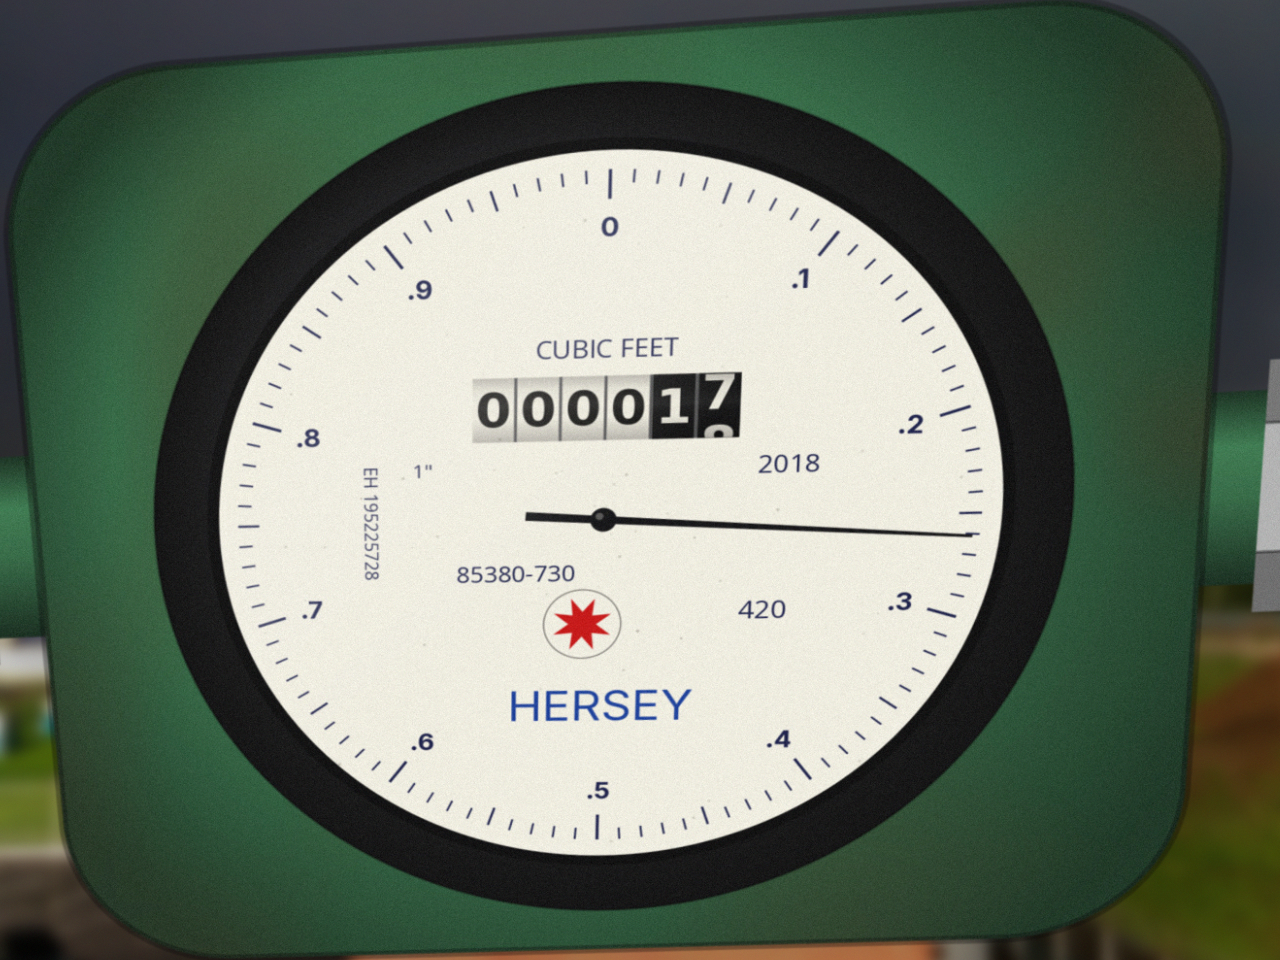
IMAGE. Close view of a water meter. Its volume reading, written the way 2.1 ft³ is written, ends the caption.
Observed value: 17.26 ft³
